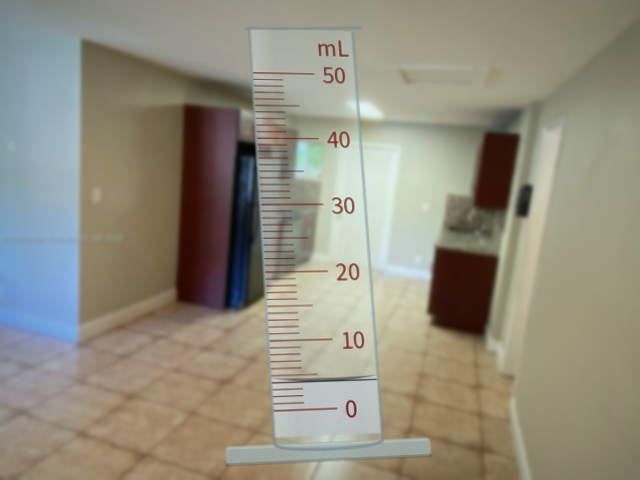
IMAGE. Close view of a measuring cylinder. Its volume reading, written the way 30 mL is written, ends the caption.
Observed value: 4 mL
